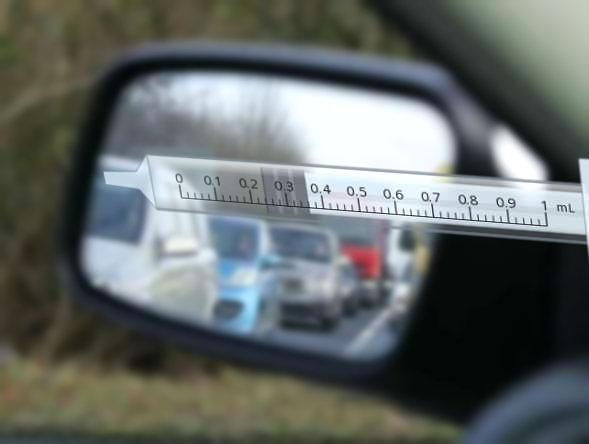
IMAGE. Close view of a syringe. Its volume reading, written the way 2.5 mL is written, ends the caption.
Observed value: 0.24 mL
